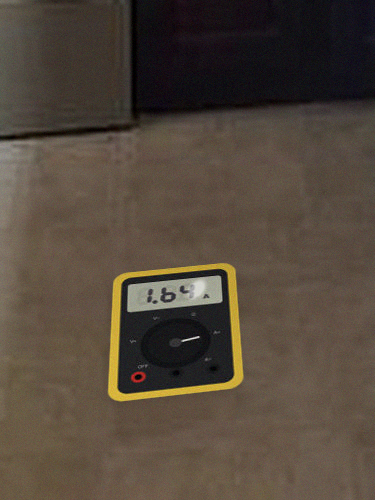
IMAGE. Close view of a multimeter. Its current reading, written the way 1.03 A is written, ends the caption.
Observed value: 1.64 A
